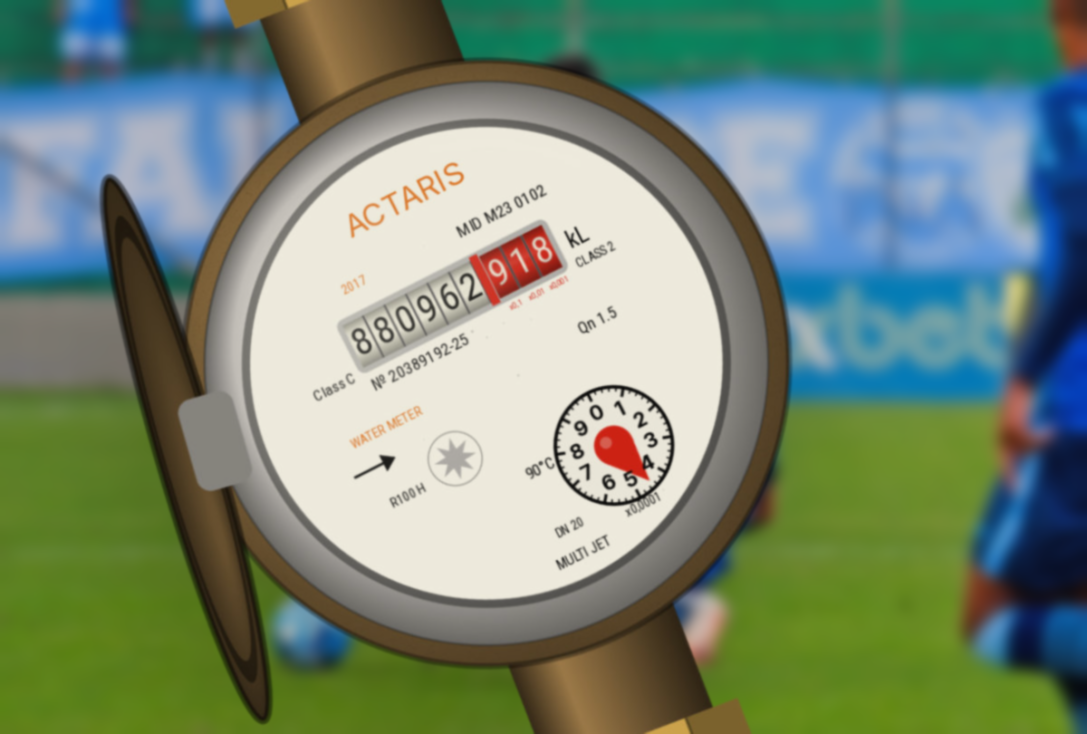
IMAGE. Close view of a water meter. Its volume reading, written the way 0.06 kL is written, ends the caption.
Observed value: 880962.9184 kL
